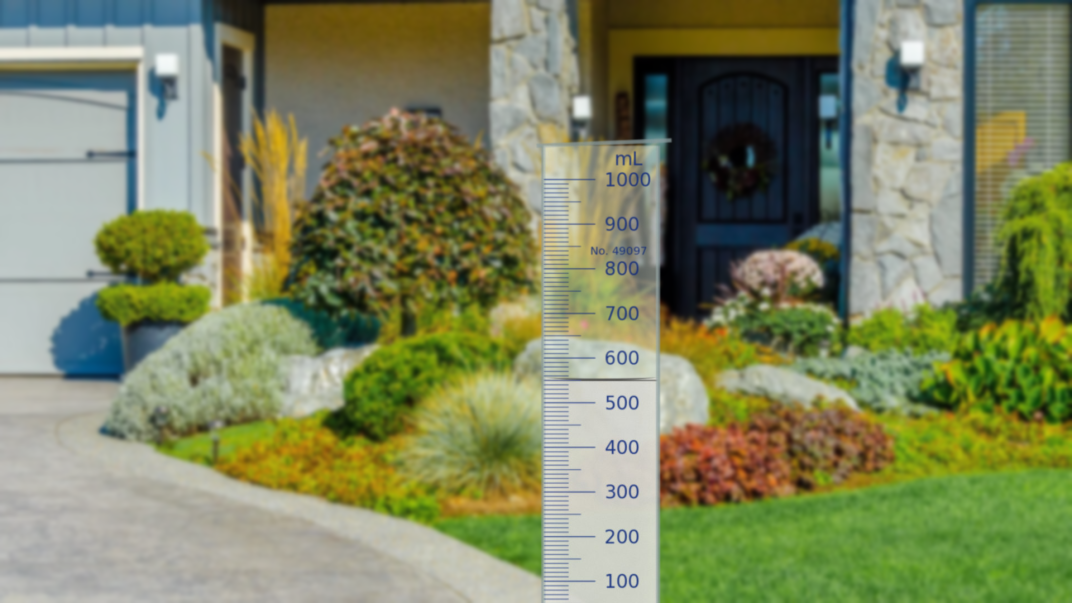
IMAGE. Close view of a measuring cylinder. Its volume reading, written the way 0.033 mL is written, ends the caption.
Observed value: 550 mL
